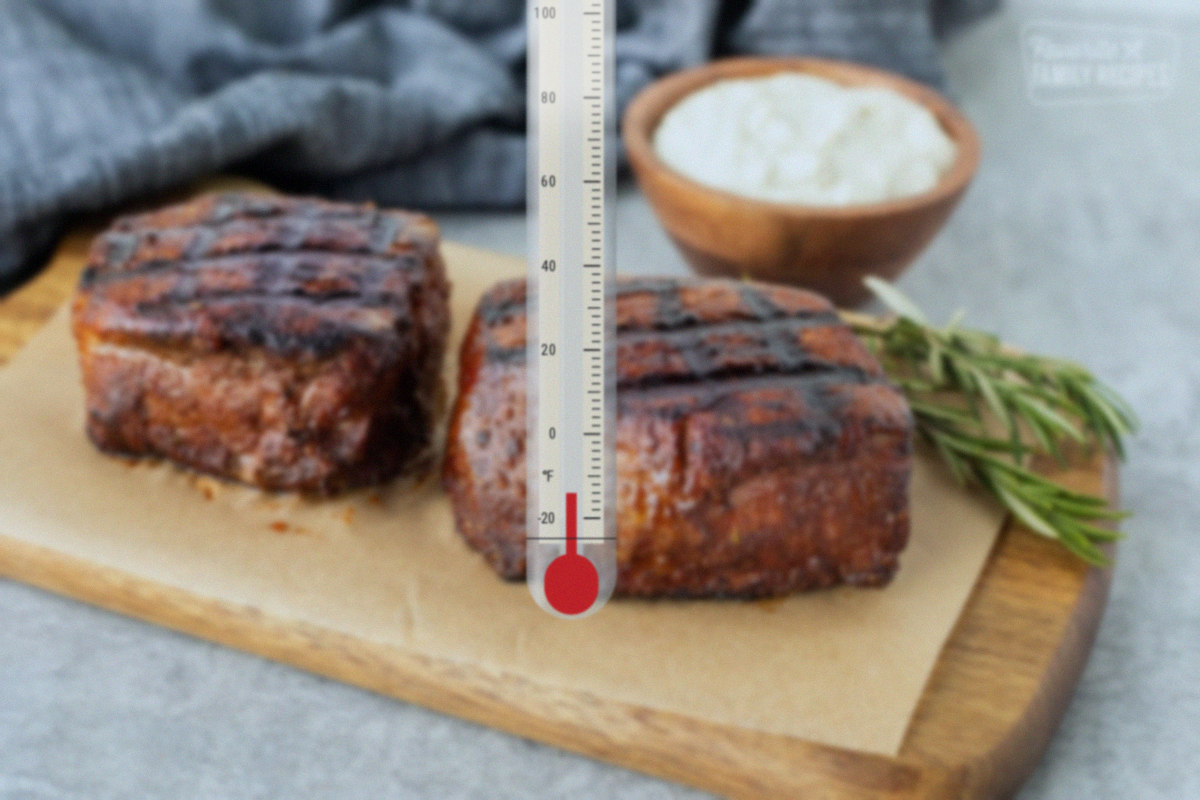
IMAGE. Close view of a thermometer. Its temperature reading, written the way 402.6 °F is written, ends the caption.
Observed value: -14 °F
